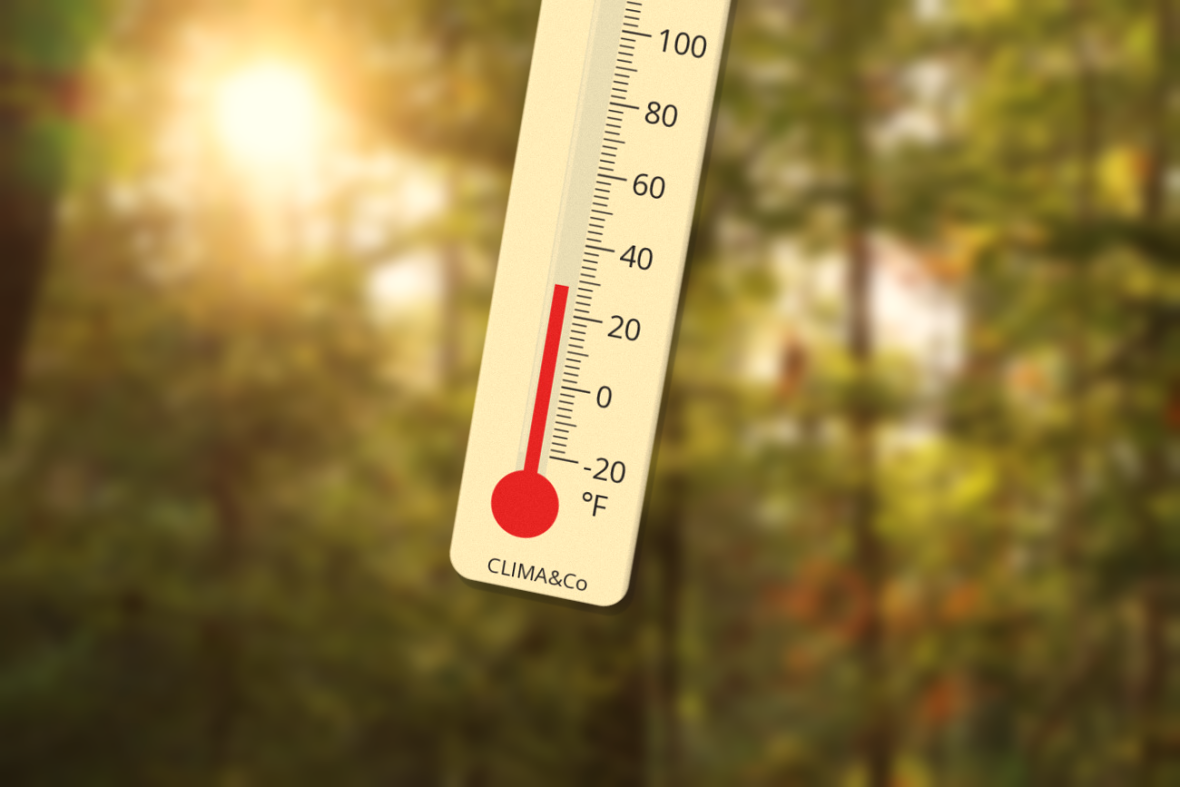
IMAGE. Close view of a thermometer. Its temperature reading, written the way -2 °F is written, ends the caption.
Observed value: 28 °F
